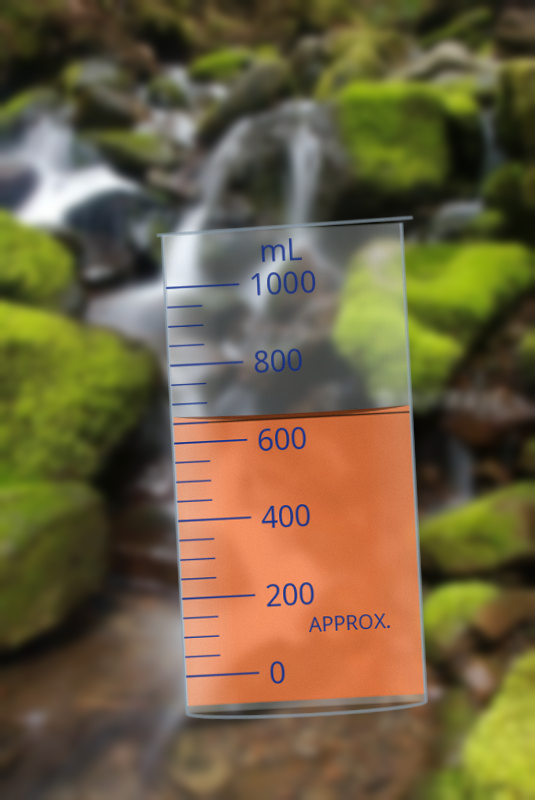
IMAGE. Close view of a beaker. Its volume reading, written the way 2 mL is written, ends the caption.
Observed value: 650 mL
